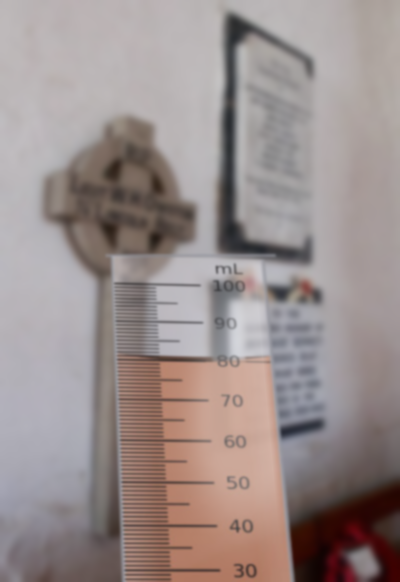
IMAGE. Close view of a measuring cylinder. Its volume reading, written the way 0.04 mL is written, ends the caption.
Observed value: 80 mL
